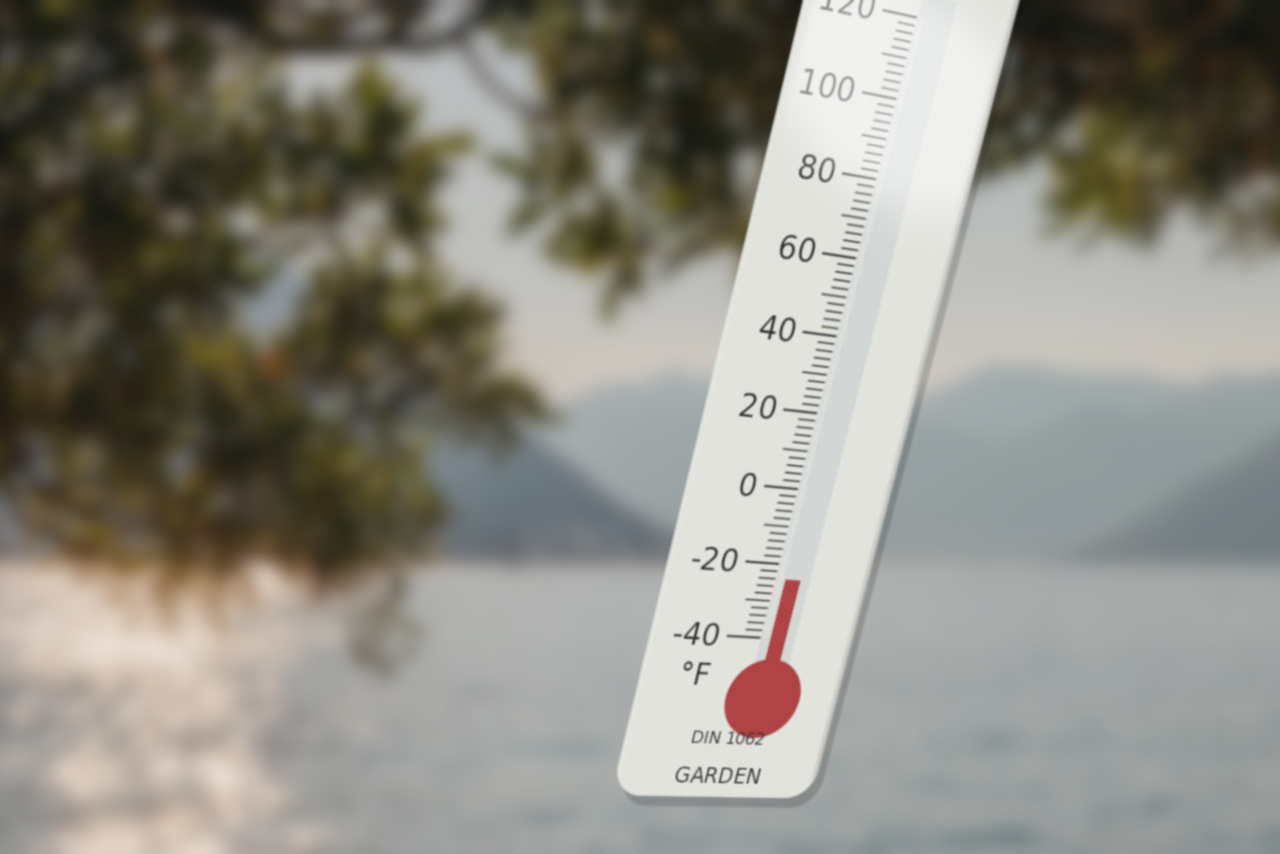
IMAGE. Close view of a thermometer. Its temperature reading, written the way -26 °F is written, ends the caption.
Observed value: -24 °F
